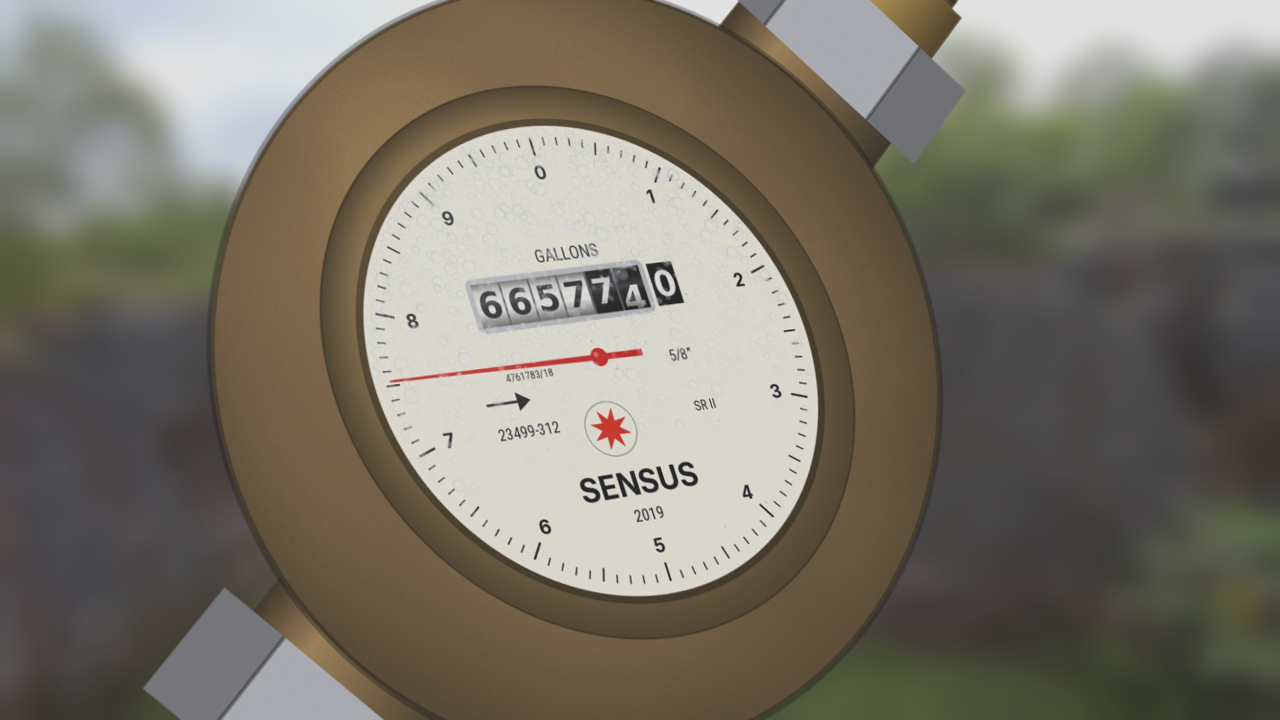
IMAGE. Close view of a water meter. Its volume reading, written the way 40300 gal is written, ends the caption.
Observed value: 6657737.5 gal
